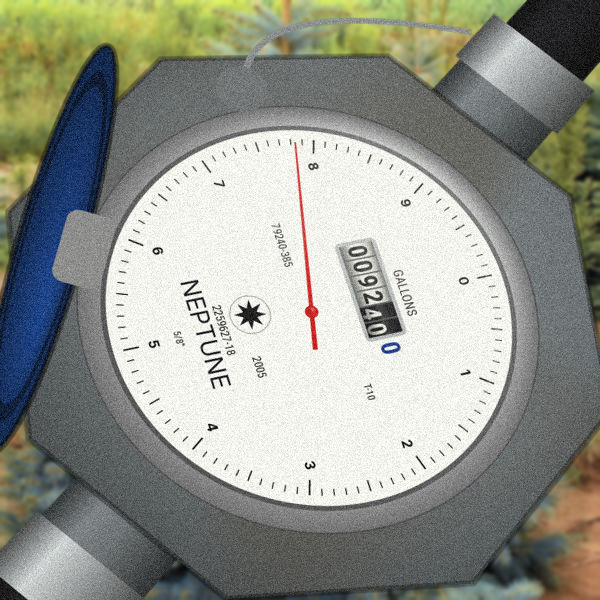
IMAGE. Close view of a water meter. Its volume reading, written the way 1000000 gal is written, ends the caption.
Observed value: 92397.8 gal
